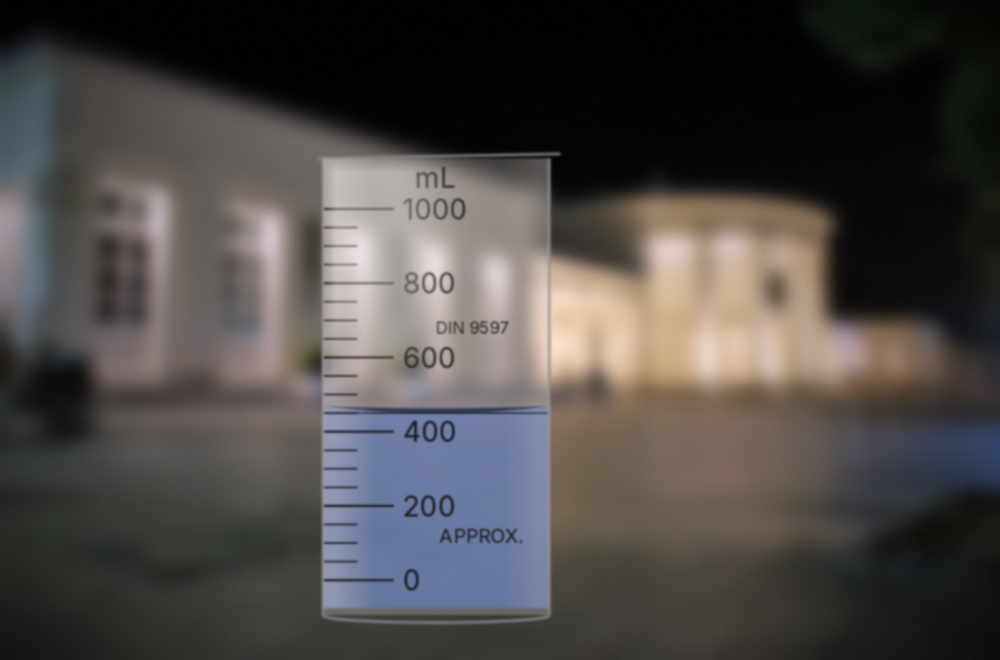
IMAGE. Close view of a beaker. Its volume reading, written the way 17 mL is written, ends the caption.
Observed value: 450 mL
